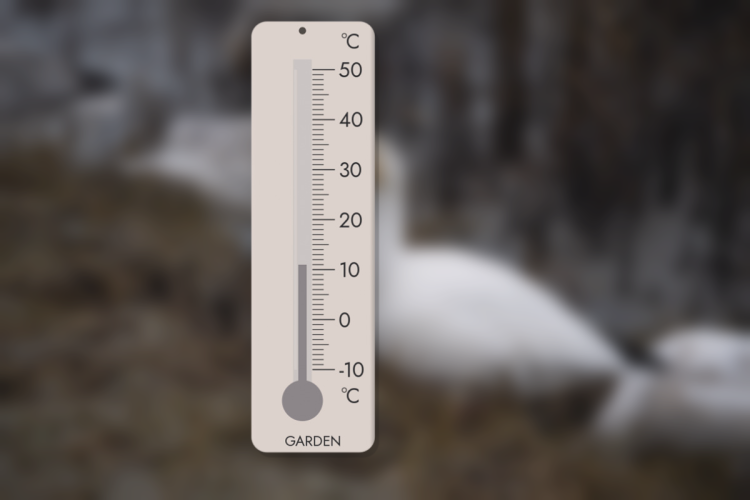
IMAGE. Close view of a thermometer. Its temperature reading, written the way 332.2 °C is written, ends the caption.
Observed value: 11 °C
